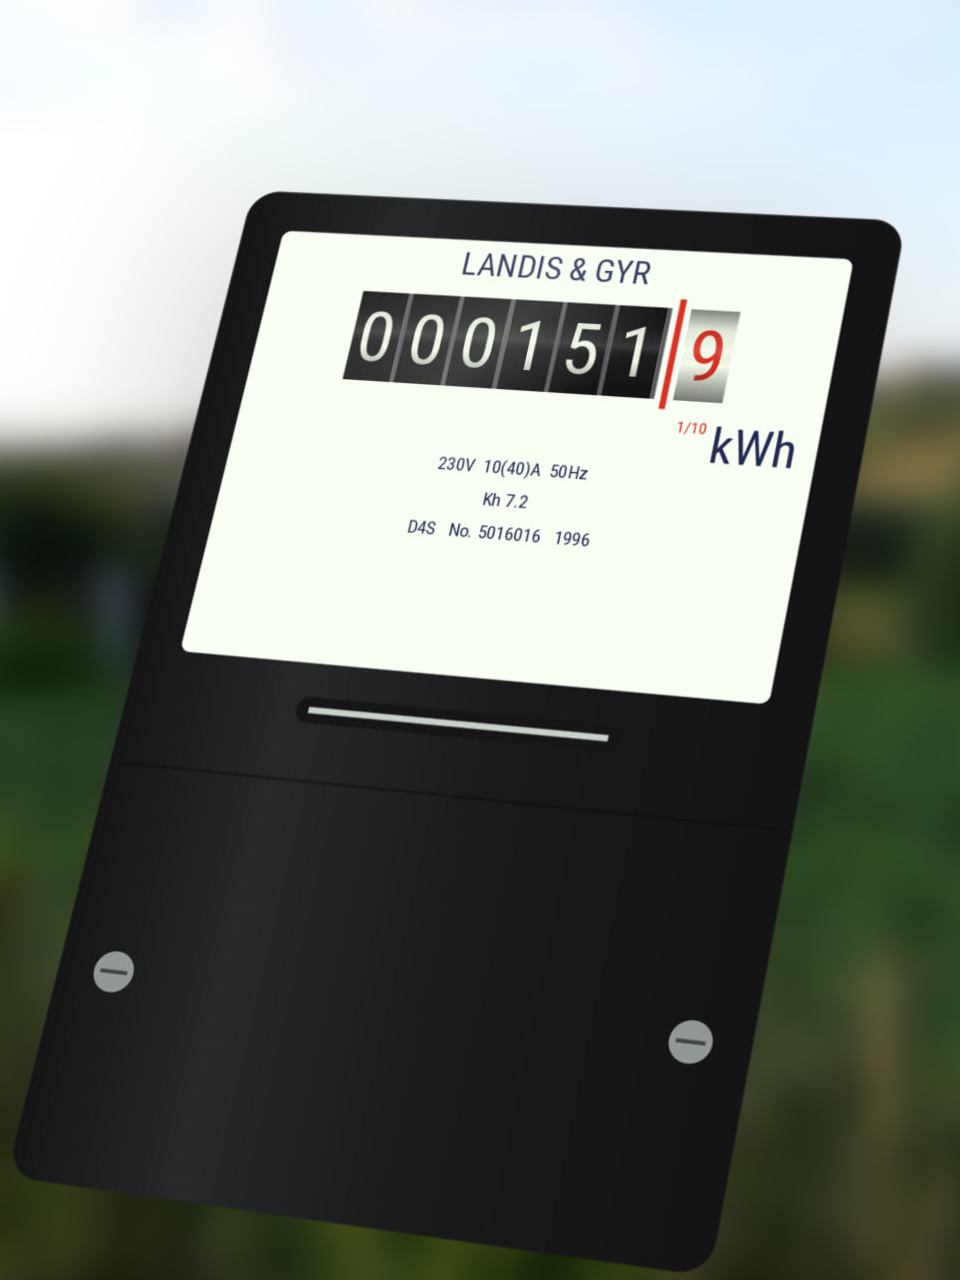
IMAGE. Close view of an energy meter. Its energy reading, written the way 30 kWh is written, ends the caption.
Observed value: 151.9 kWh
